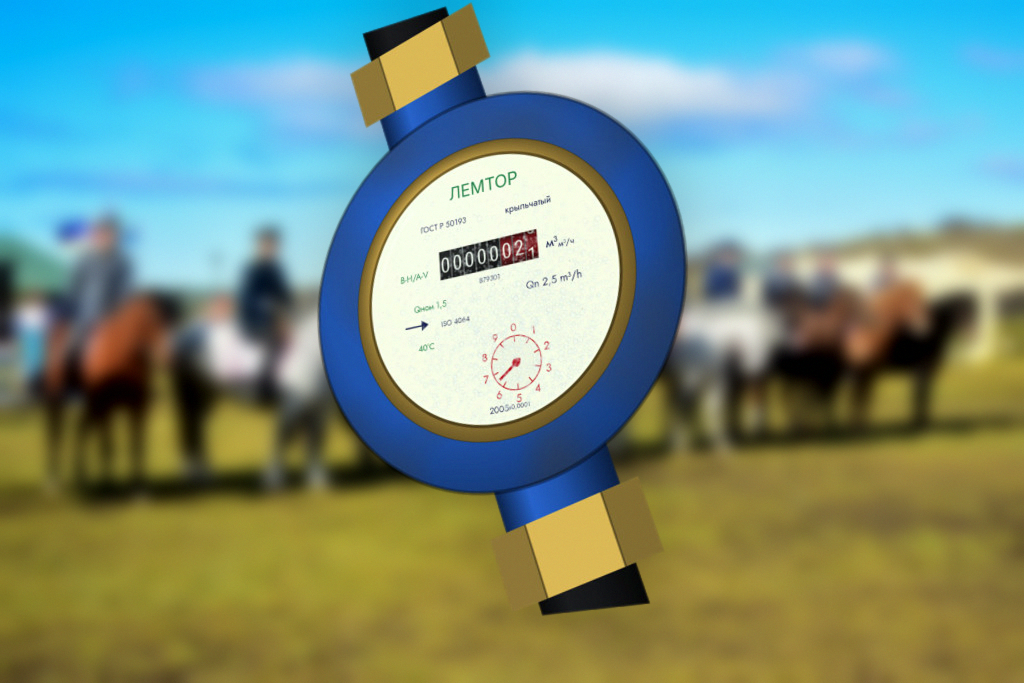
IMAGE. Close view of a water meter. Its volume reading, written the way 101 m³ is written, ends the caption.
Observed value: 0.0206 m³
